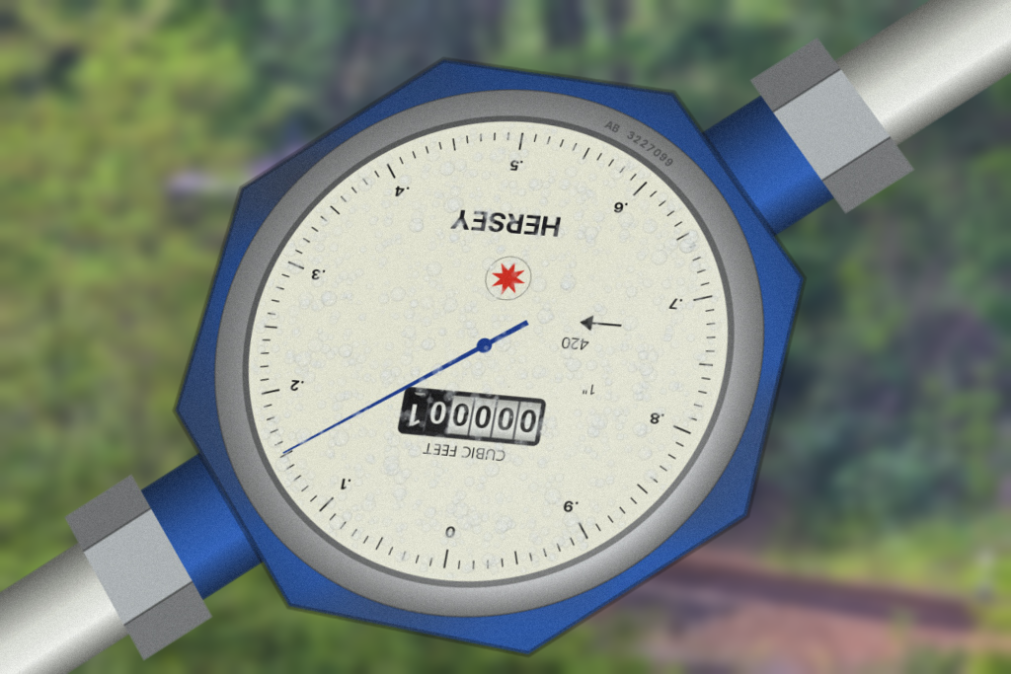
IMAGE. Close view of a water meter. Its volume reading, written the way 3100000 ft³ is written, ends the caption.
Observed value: 1.15 ft³
